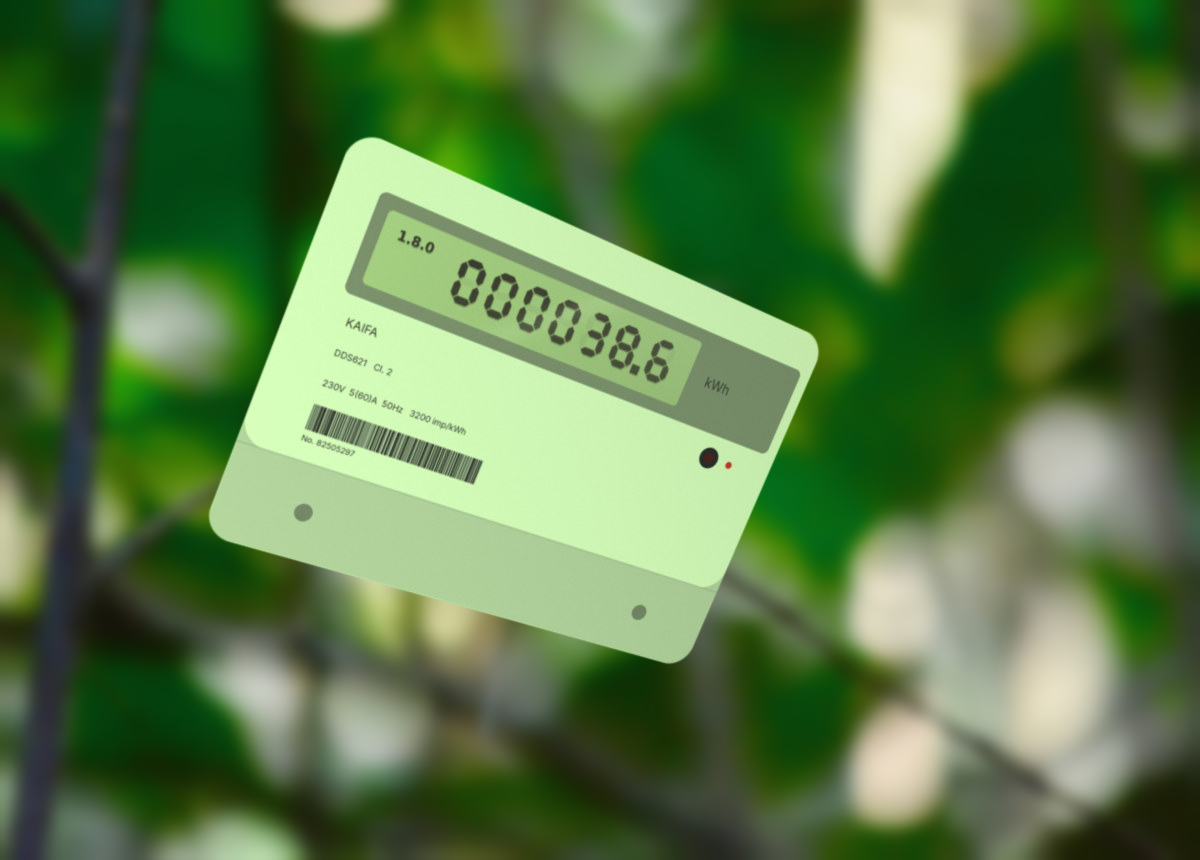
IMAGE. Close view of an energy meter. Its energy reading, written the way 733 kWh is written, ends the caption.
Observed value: 38.6 kWh
